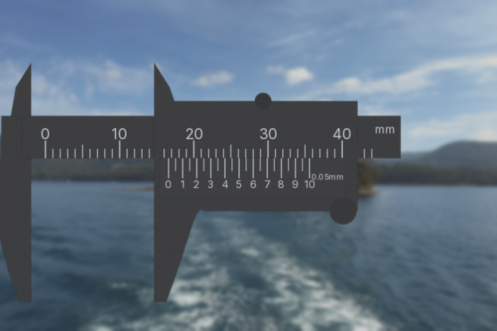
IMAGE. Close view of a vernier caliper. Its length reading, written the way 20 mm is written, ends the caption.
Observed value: 16.6 mm
